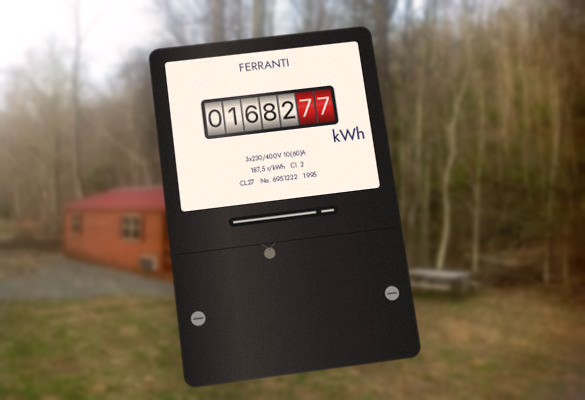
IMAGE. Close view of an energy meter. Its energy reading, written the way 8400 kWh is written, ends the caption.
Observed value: 1682.77 kWh
